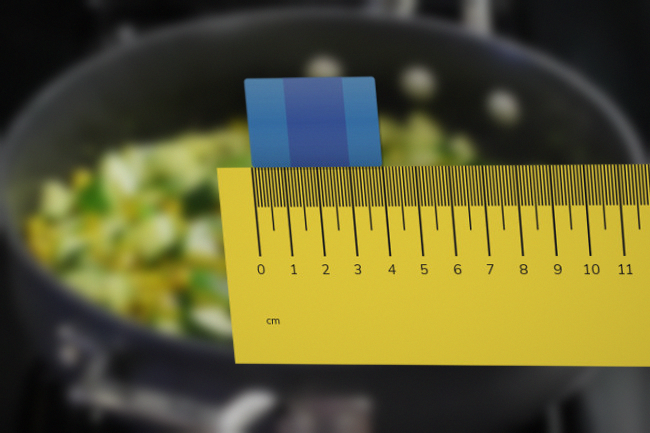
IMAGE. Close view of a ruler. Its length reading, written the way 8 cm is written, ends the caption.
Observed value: 4 cm
